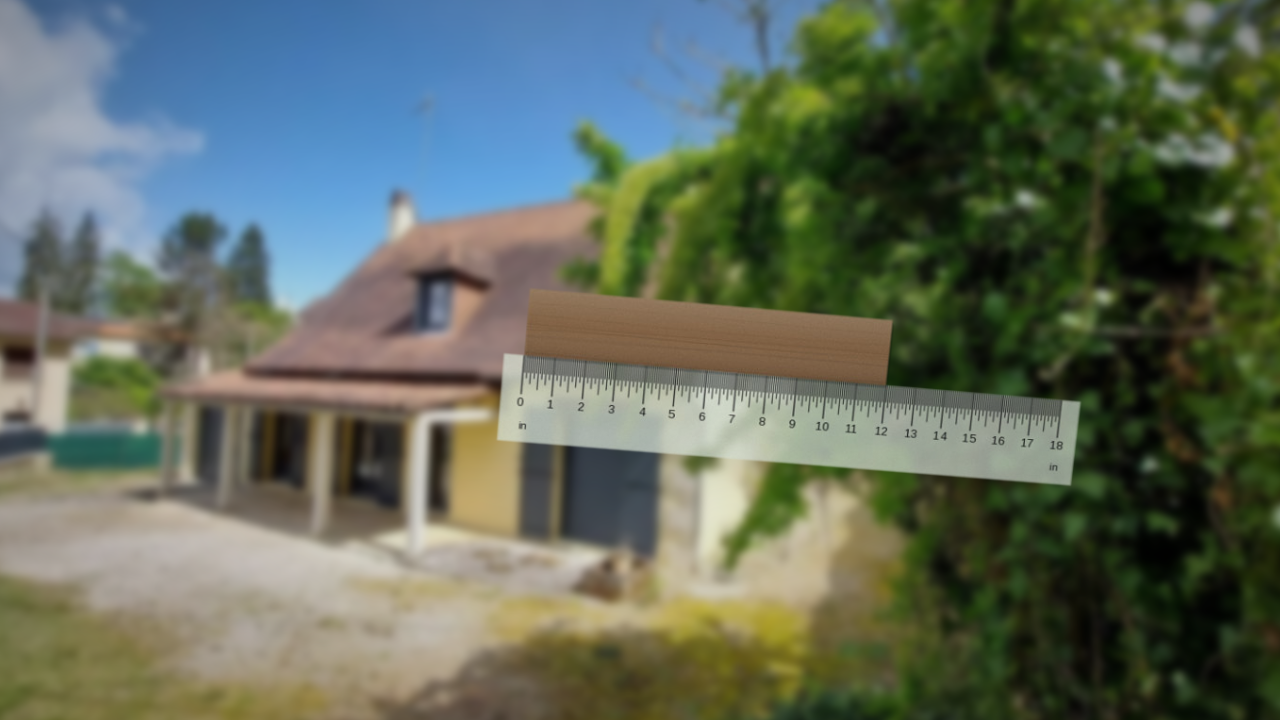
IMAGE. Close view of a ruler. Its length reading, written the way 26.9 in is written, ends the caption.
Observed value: 12 in
